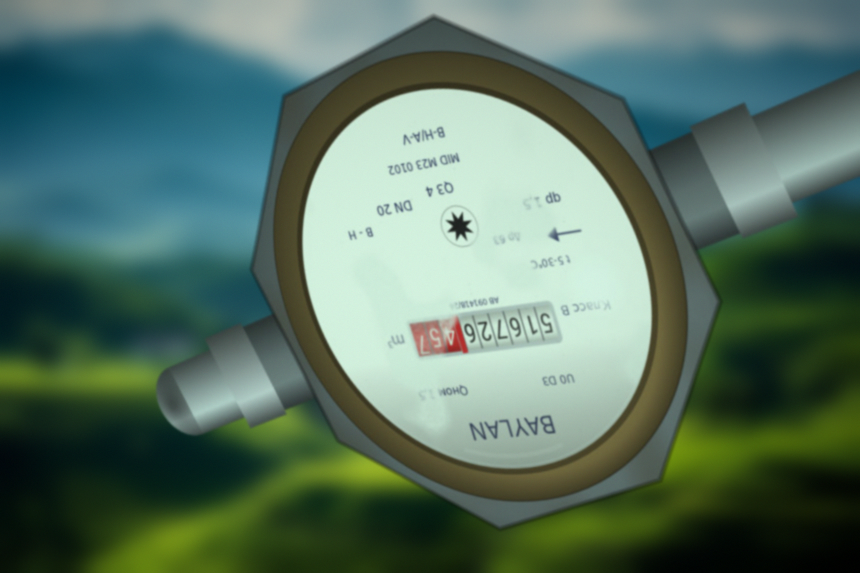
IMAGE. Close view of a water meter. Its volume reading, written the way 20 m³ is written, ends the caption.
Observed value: 516726.457 m³
